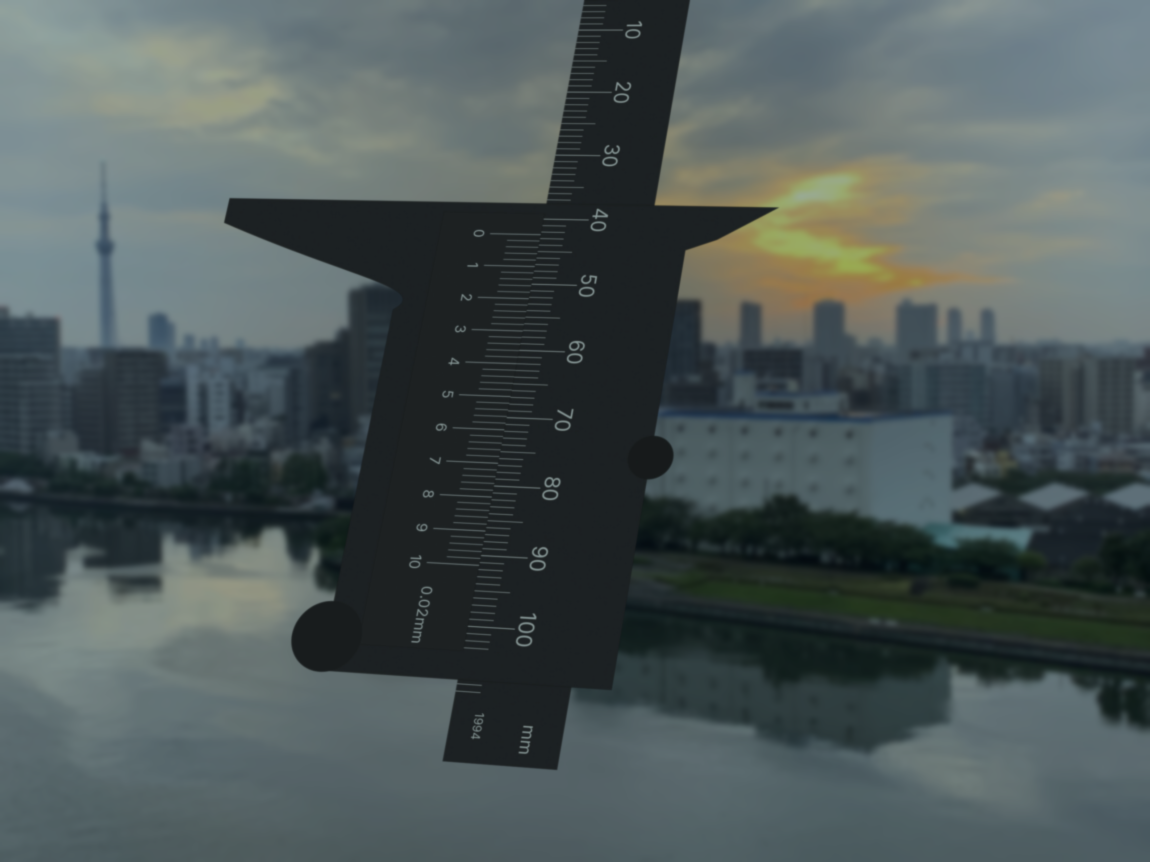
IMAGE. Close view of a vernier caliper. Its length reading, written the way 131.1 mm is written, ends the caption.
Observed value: 42.4 mm
